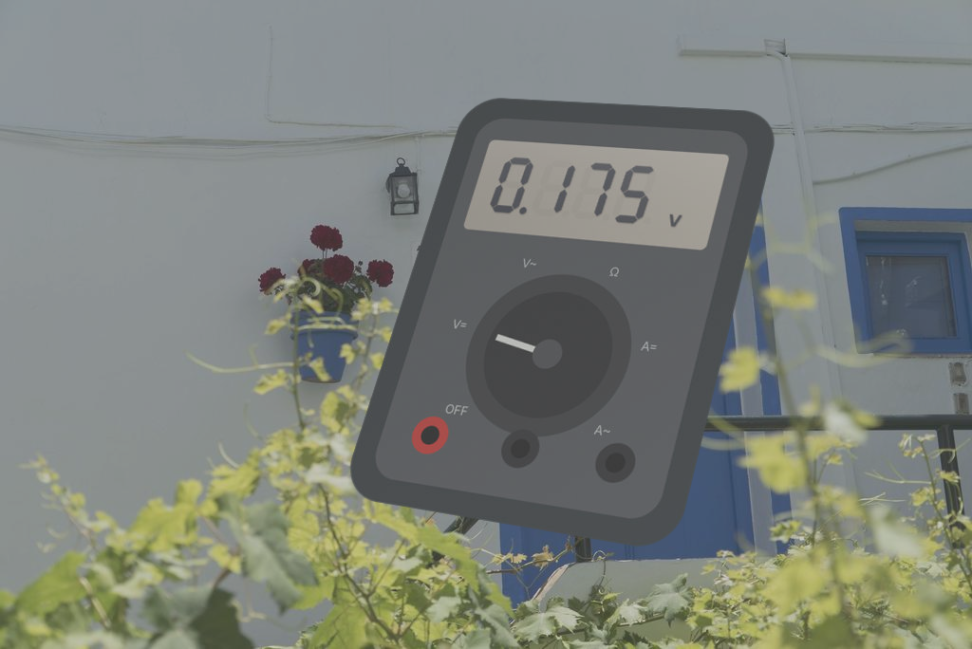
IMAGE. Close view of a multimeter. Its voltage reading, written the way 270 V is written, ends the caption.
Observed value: 0.175 V
